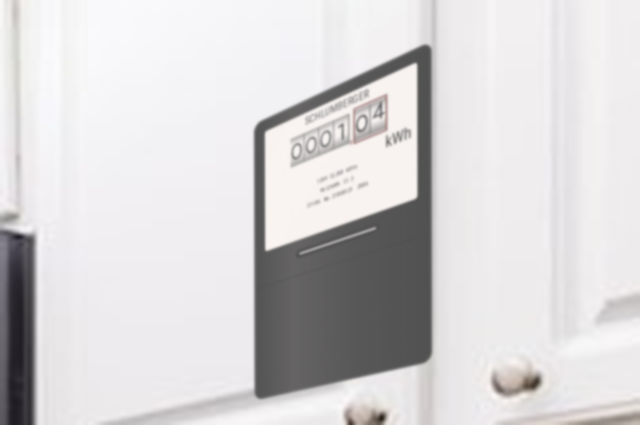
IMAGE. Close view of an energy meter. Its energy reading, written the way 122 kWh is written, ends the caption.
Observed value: 1.04 kWh
